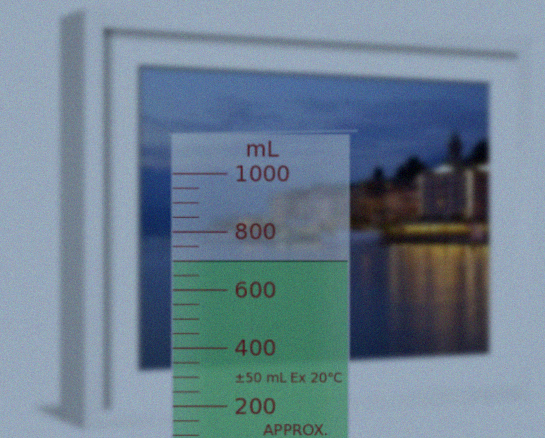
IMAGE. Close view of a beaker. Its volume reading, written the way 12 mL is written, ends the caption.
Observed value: 700 mL
